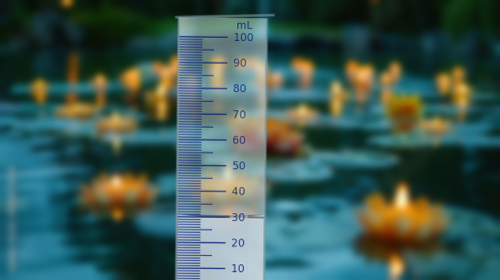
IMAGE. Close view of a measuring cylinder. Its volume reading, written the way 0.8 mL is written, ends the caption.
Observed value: 30 mL
